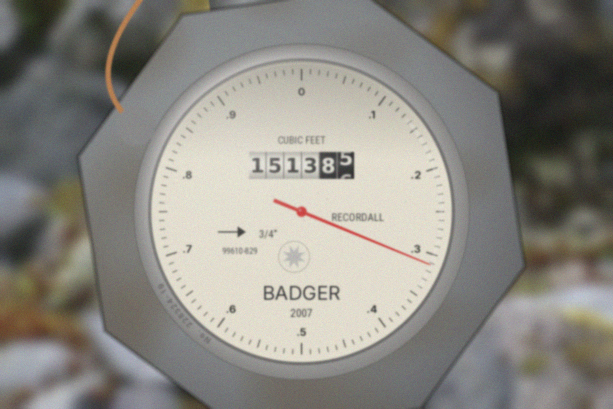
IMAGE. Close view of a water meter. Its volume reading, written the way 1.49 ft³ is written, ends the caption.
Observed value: 151385.31 ft³
